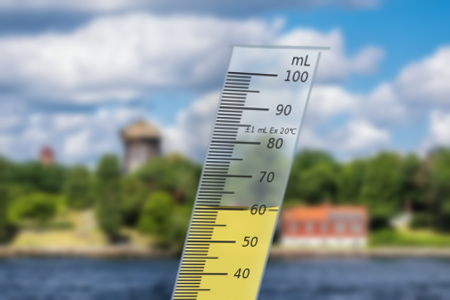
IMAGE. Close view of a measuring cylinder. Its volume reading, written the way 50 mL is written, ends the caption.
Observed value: 60 mL
